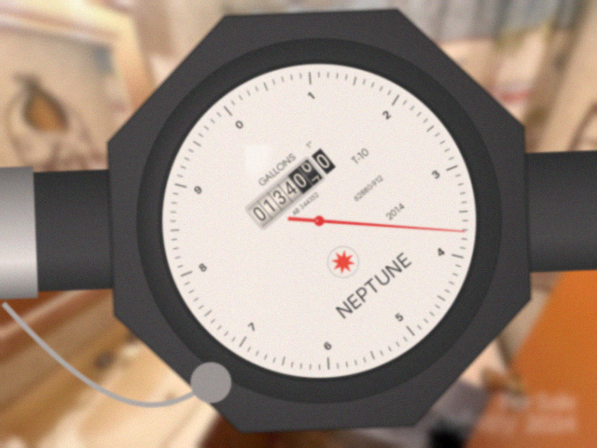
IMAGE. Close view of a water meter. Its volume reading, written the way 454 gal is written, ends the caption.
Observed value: 134063.7 gal
